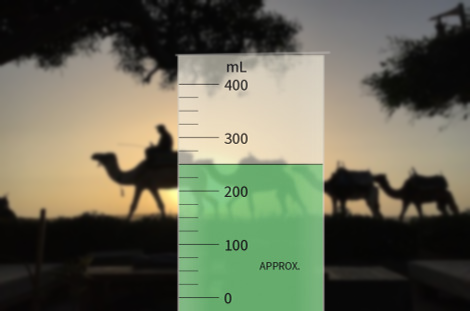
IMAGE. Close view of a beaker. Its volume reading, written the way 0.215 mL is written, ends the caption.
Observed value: 250 mL
